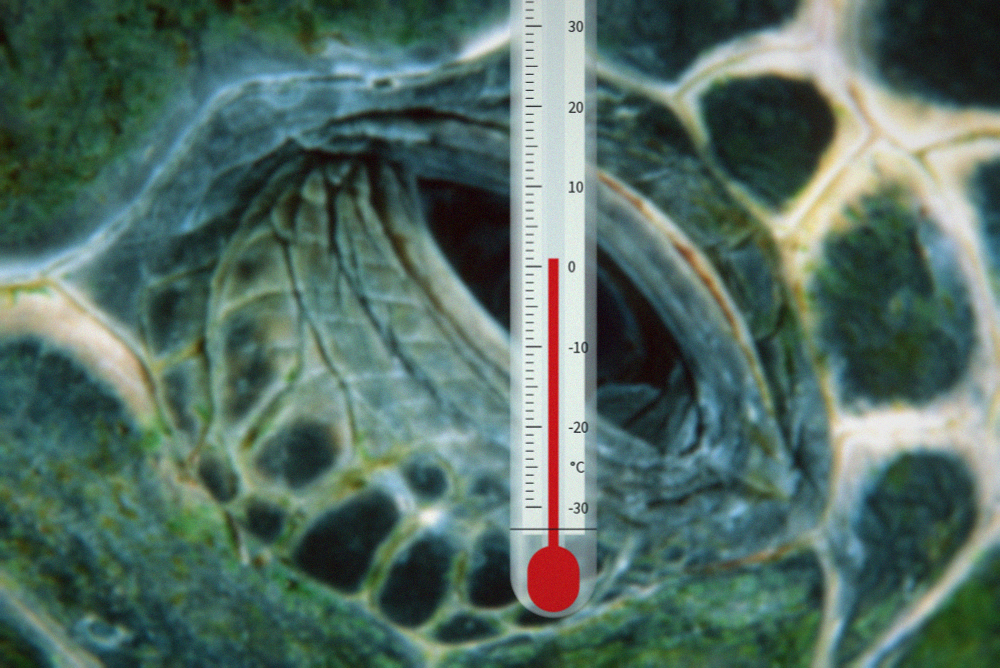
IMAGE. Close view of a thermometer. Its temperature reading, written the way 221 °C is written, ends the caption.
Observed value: 1 °C
